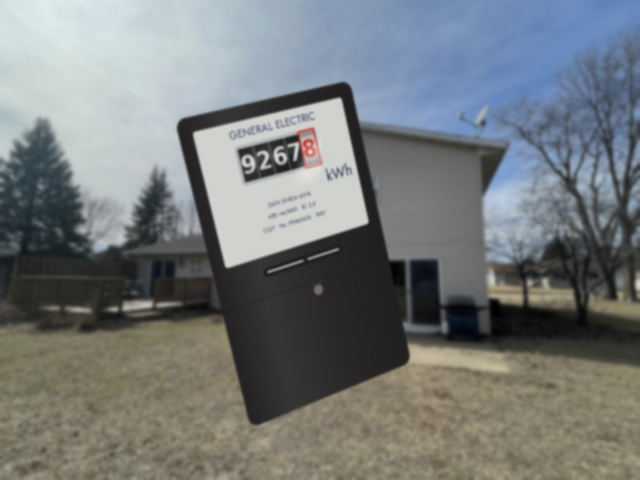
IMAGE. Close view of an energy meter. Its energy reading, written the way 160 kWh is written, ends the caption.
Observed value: 9267.8 kWh
